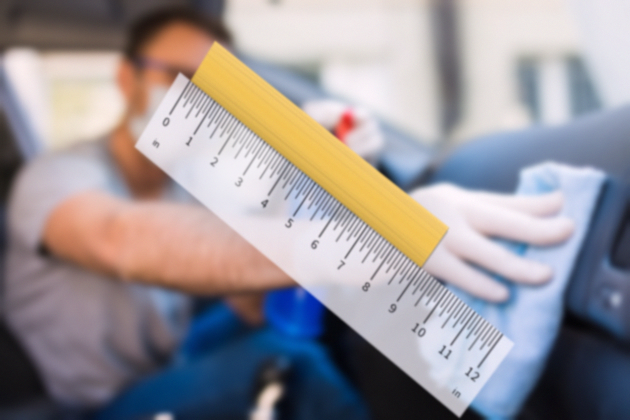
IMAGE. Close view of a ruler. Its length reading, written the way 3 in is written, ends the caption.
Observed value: 9 in
